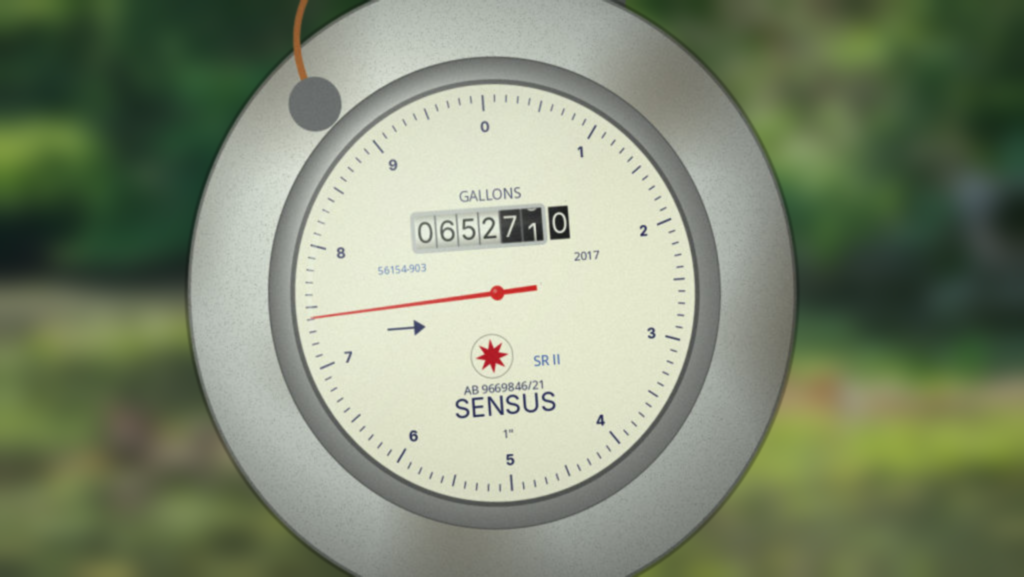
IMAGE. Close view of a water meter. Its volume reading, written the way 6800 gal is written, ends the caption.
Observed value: 652707.4 gal
